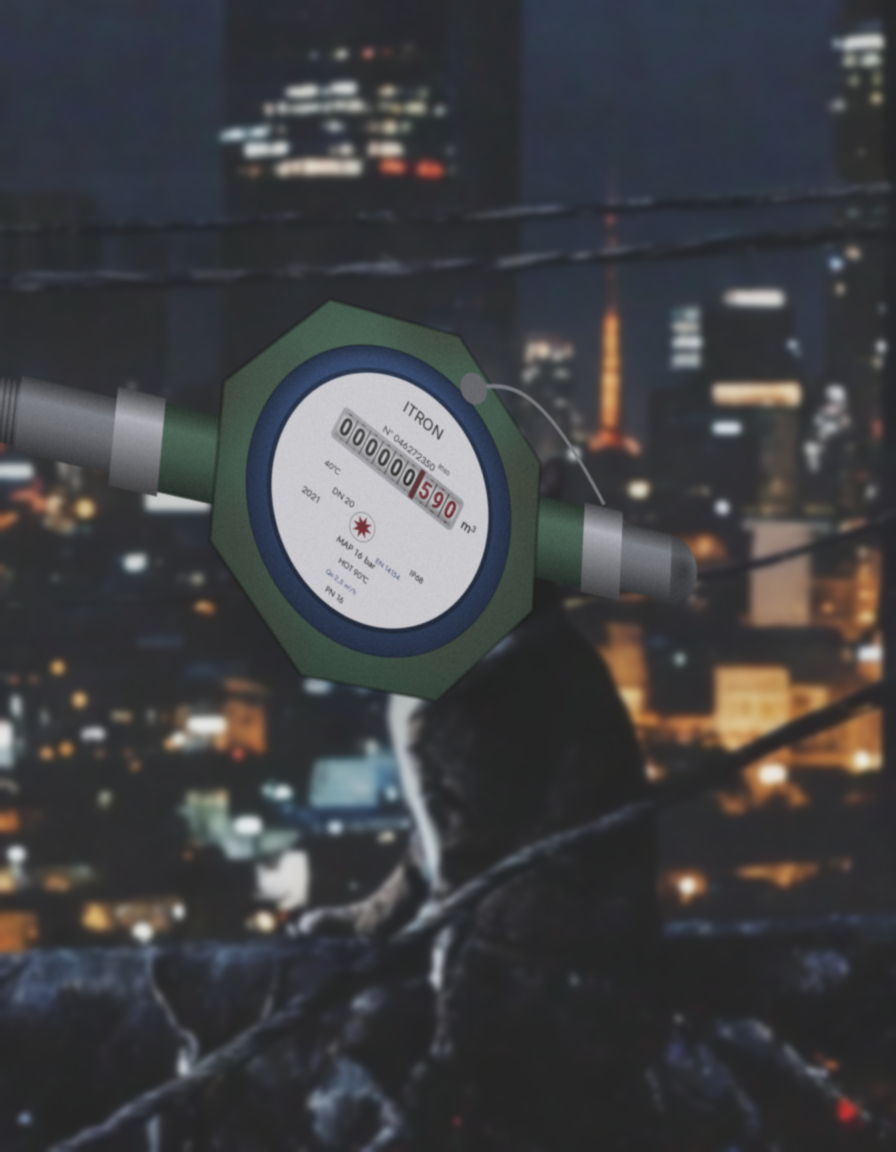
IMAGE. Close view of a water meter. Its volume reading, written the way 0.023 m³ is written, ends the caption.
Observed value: 0.590 m³
